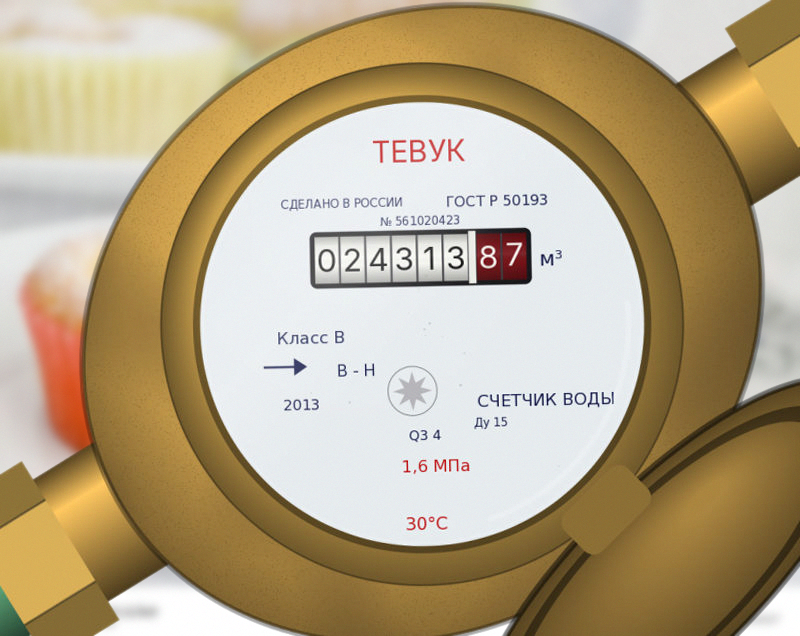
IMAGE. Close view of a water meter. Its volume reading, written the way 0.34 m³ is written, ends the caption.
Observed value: 24313.87 m³
